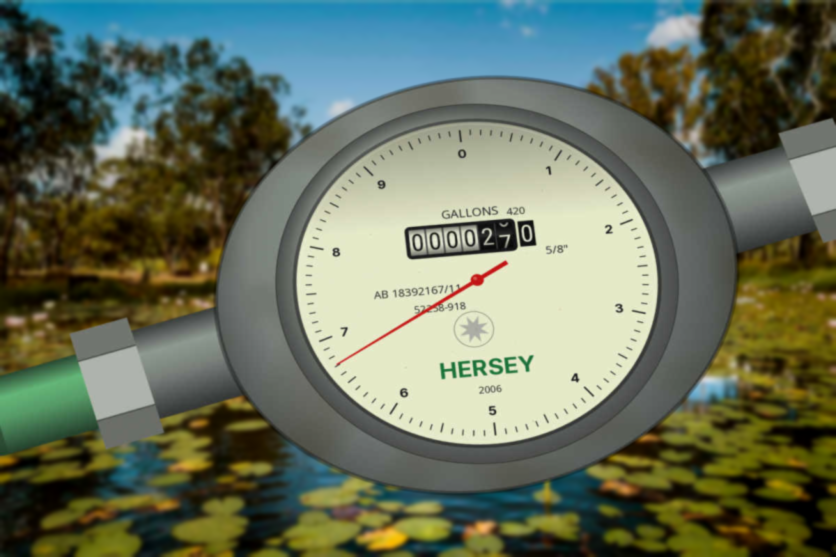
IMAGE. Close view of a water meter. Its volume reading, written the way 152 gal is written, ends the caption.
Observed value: 266.7 gal
